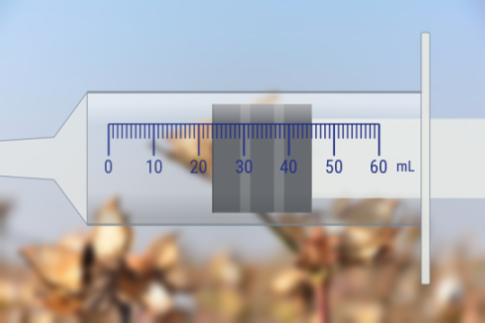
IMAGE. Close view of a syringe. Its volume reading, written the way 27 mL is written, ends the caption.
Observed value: 23 mL
